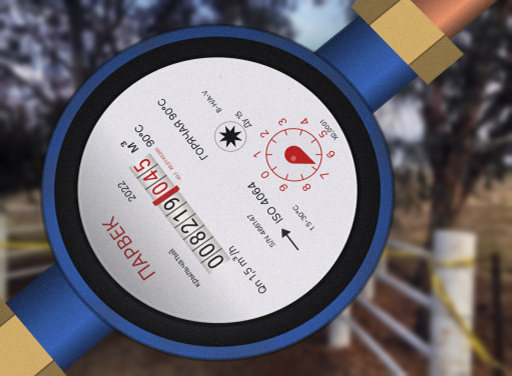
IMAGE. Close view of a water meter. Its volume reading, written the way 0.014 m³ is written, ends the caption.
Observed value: 8219.0456 m³
